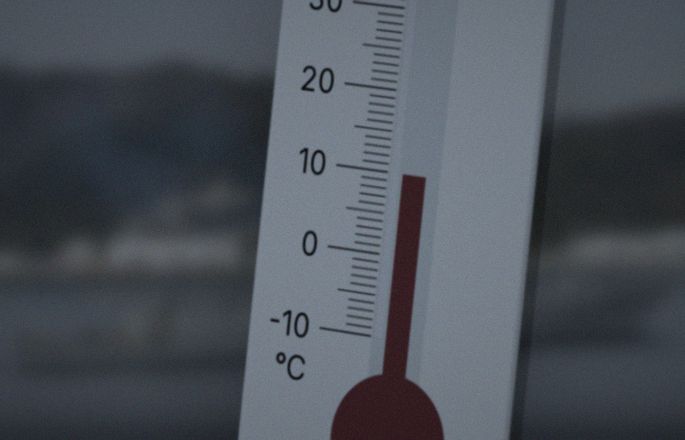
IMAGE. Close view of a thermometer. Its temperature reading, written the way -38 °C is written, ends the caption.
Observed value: 10 °C
